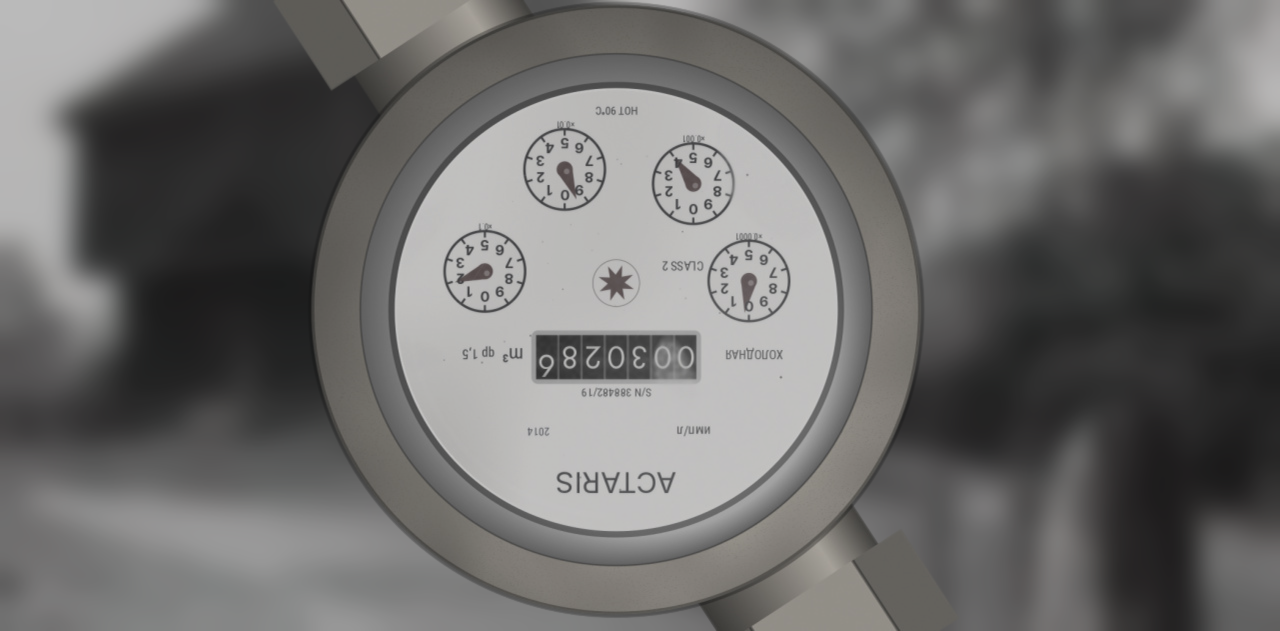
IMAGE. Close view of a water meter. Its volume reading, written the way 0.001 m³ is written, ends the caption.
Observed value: 30286.1940 m³
